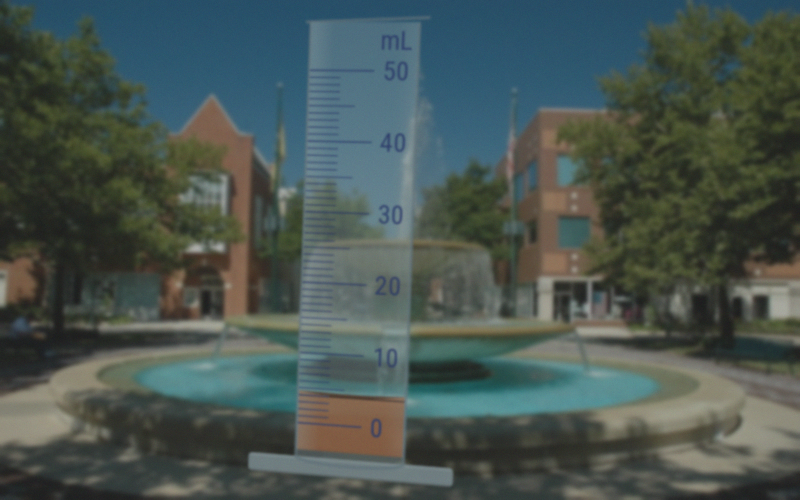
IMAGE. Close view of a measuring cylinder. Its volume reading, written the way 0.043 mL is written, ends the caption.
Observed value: 4 mL
